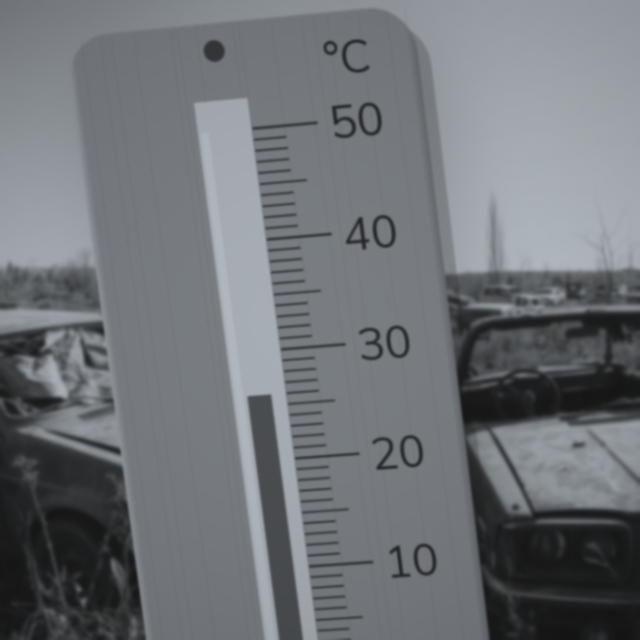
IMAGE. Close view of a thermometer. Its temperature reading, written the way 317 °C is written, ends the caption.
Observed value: 26 °C
